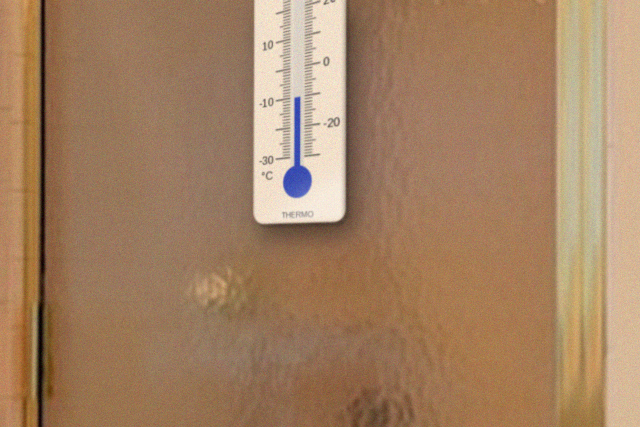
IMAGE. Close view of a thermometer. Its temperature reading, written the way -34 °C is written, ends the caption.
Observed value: -10 °C
